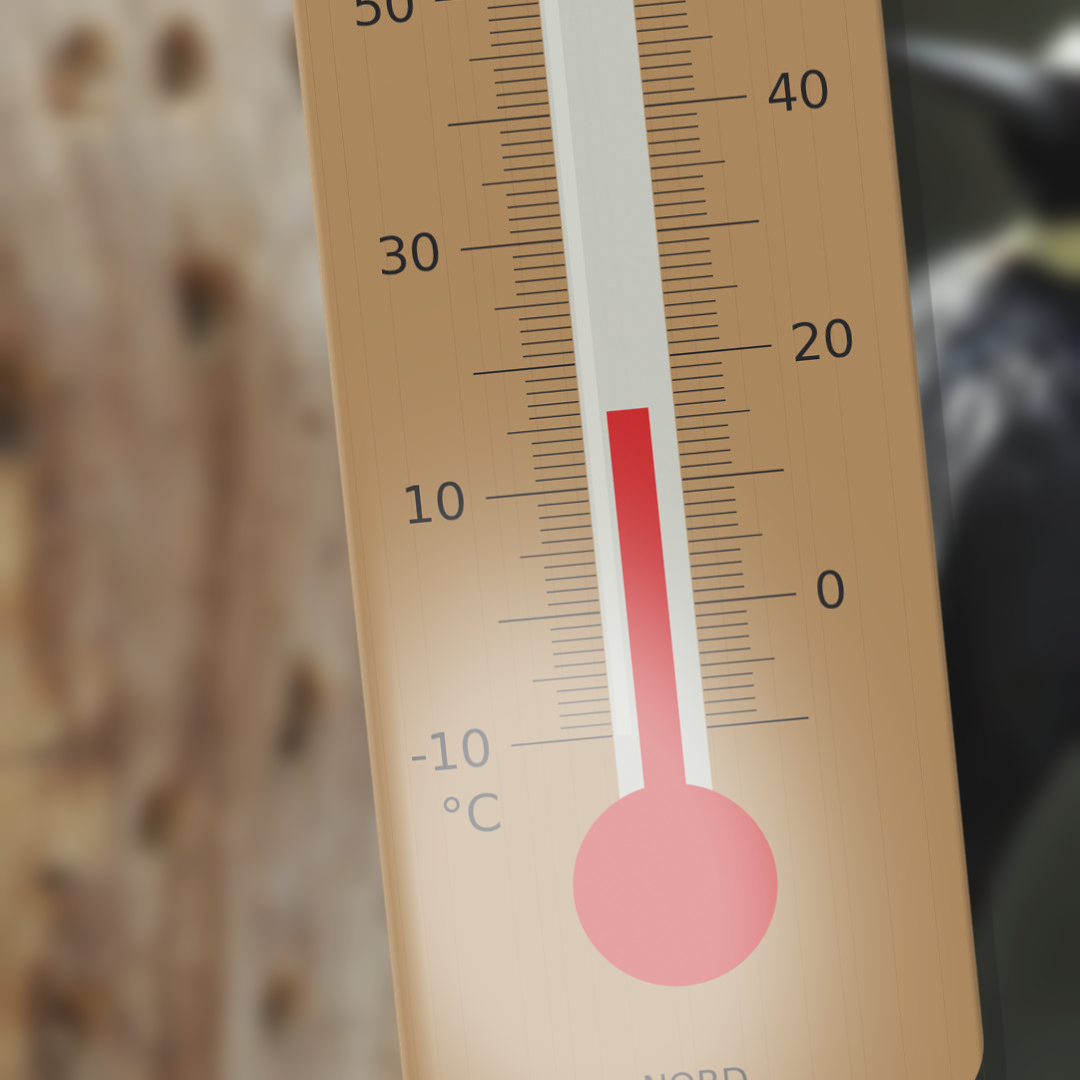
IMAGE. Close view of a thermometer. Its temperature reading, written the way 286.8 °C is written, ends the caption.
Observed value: 16 °C
